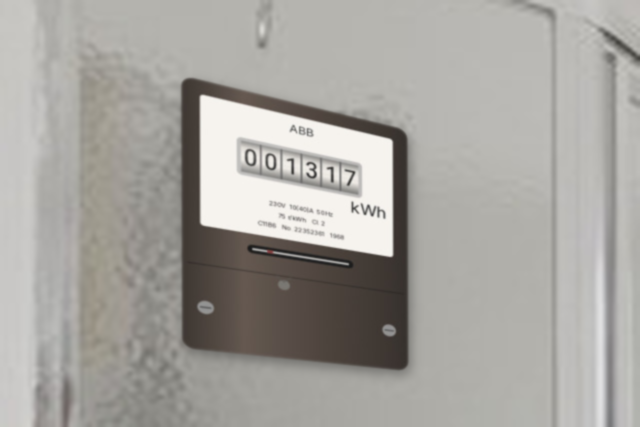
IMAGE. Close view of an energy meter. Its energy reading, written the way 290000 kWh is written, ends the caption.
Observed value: 1317 kWh
